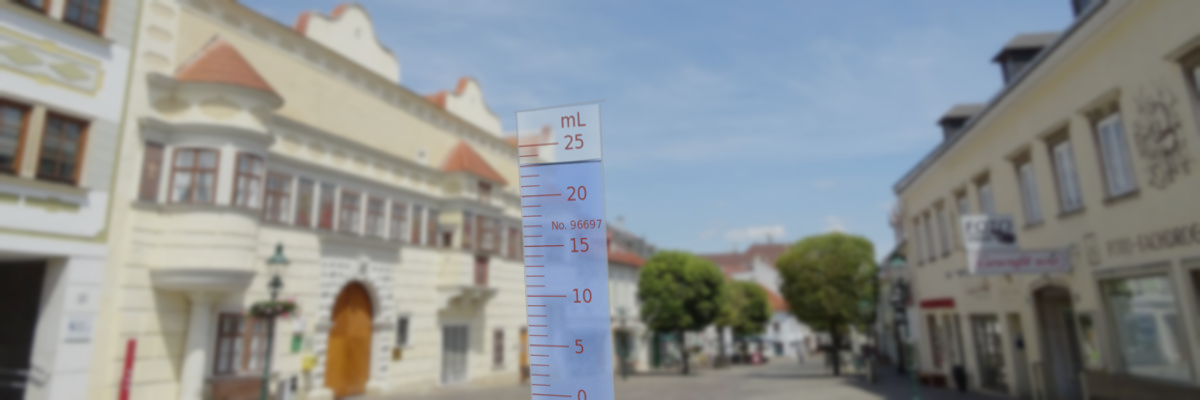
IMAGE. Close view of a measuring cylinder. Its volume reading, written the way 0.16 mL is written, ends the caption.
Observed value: 23 mL
